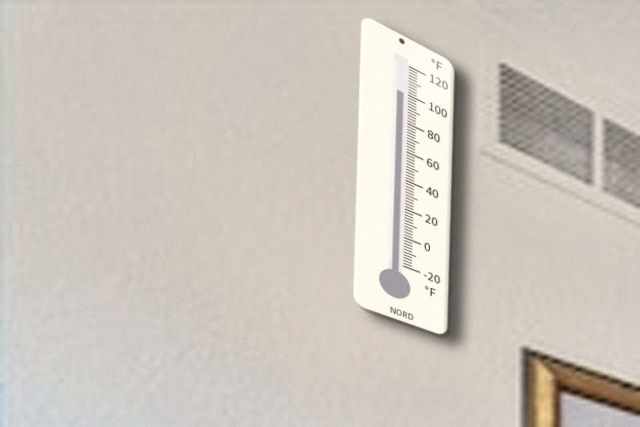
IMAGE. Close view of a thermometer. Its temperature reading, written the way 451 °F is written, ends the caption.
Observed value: 100 °F
